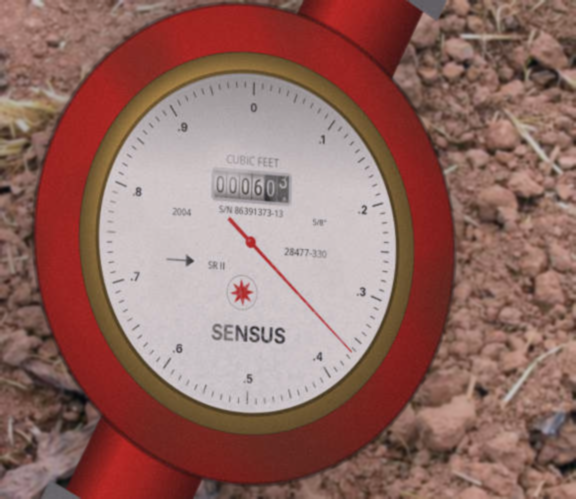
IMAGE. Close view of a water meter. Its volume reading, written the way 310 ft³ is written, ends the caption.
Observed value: 603.36 ft³
